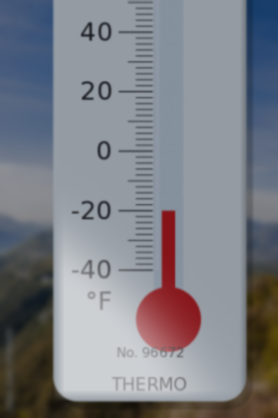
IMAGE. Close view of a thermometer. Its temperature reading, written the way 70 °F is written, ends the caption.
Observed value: -20 °F
